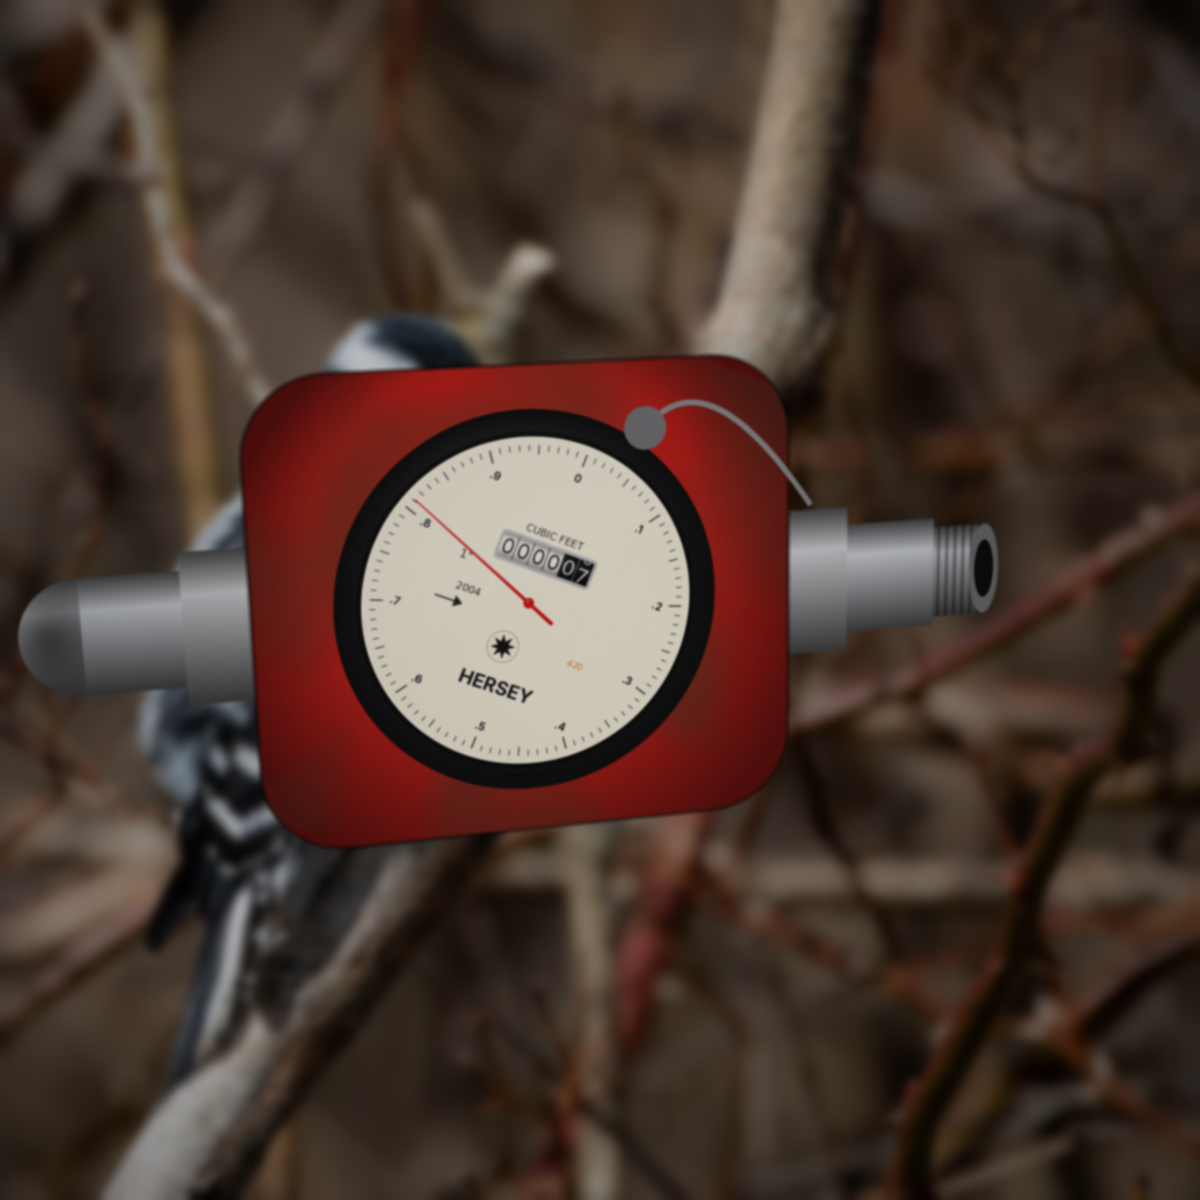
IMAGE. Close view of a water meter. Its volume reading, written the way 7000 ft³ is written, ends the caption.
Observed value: 6.81 ft³
